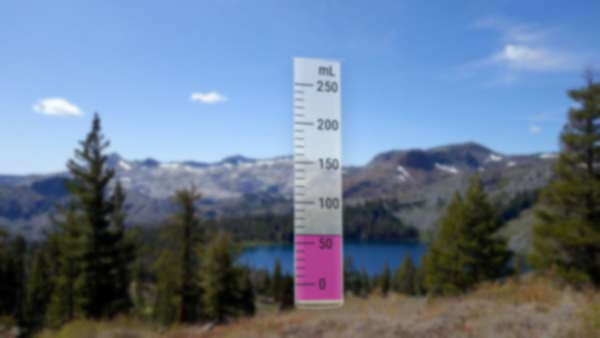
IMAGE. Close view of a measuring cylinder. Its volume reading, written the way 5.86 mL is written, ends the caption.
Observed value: 60 mL
